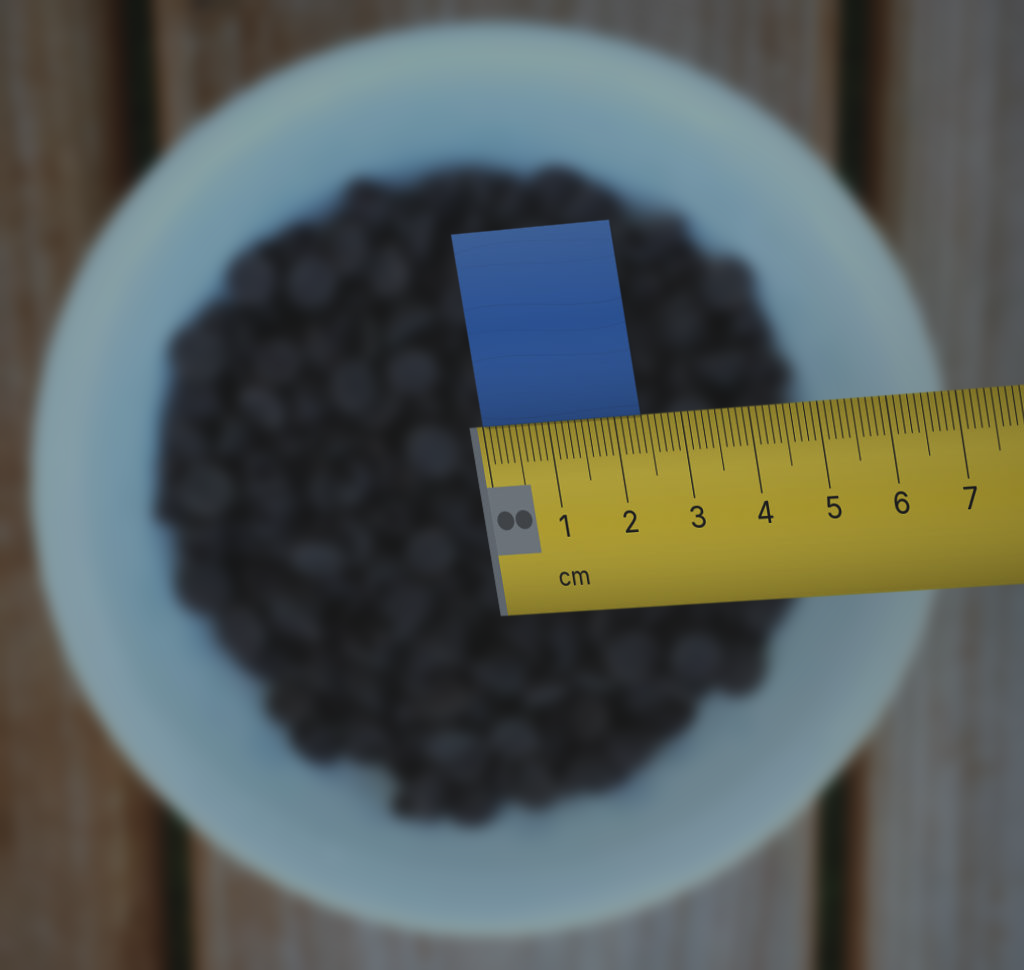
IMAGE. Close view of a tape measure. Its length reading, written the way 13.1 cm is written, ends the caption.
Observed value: 2.4 cm
